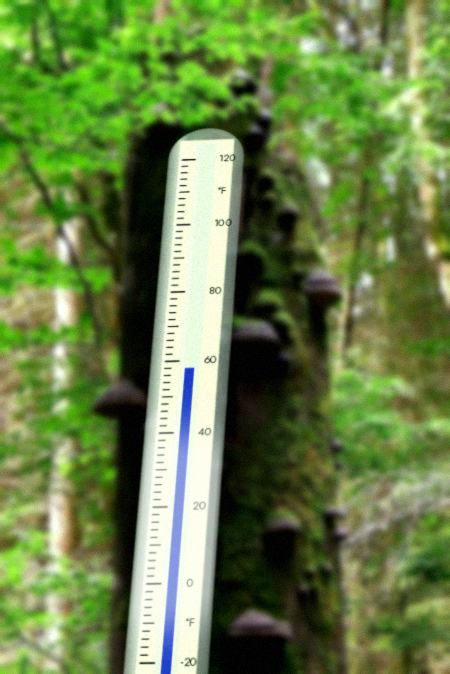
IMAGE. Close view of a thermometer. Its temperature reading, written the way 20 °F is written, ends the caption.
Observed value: 58 °F
